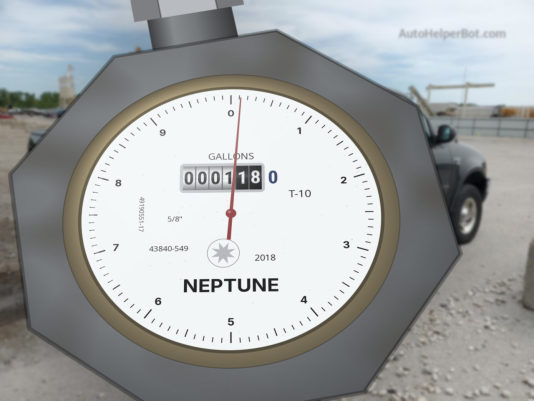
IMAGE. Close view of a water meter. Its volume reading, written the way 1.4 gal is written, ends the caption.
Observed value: 1180.1 gal
